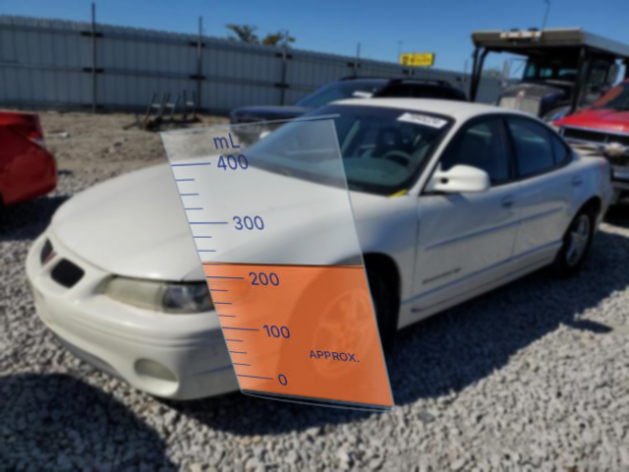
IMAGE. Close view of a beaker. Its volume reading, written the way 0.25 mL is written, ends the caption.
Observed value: 225 mL
